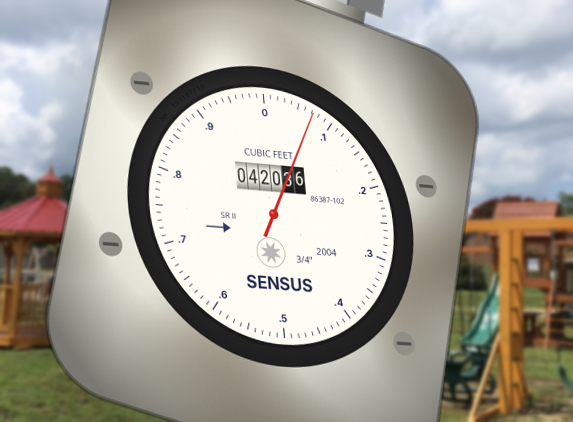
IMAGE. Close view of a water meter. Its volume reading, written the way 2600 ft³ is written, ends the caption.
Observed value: 42036.07 ft³
